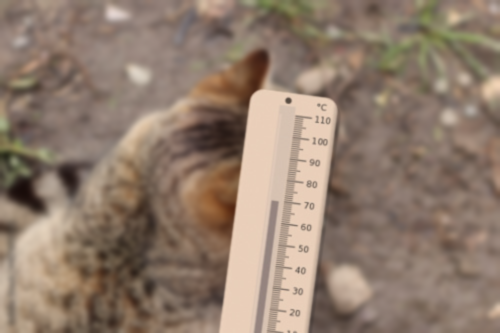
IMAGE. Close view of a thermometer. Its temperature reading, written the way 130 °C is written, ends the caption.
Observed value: 70 °C
